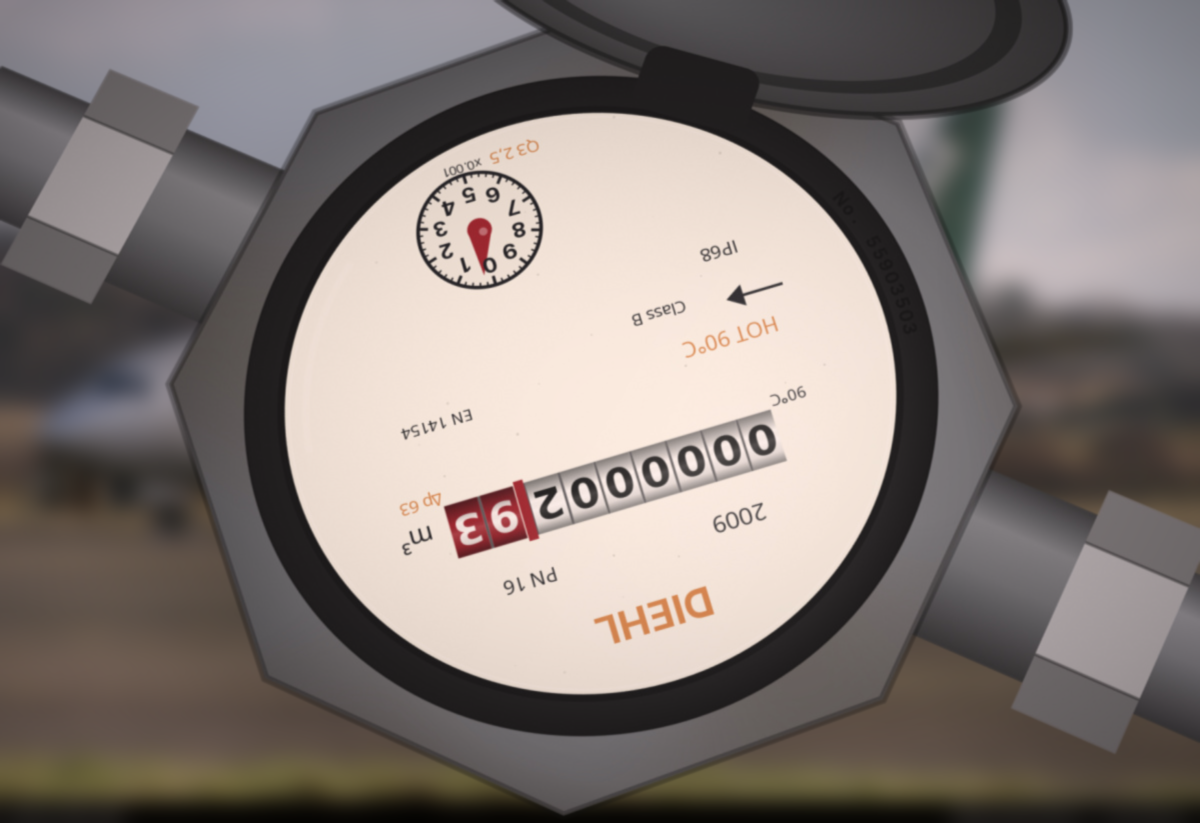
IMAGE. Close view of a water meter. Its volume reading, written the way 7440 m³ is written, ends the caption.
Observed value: 2.930 m³
